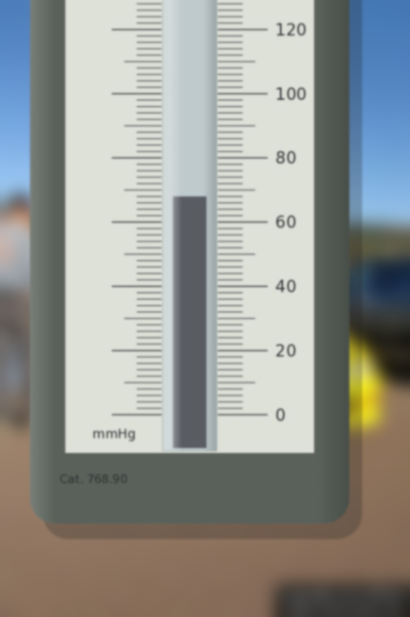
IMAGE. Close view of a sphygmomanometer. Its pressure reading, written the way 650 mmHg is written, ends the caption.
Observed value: 68 mmHg
